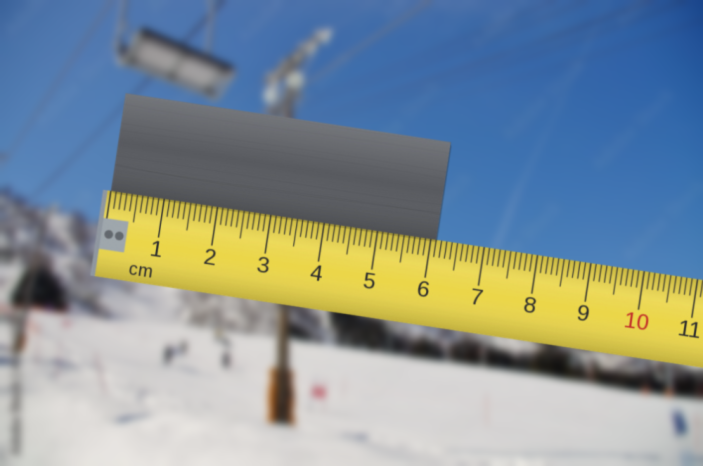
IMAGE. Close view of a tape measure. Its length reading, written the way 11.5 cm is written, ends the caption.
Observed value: 6.1 cm
